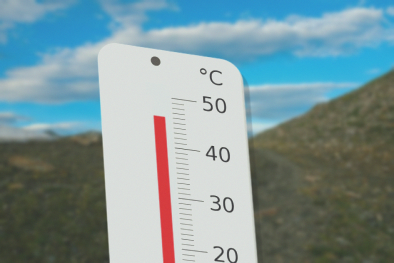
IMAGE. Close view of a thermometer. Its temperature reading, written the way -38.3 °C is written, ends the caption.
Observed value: 46 °C
